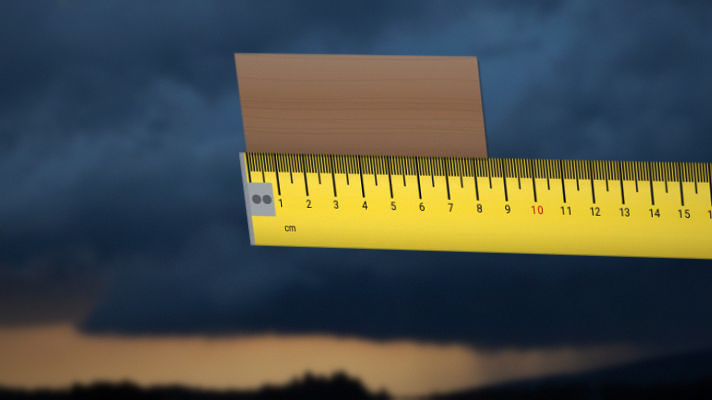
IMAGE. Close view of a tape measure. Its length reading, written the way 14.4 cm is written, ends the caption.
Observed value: 8.5 cm
